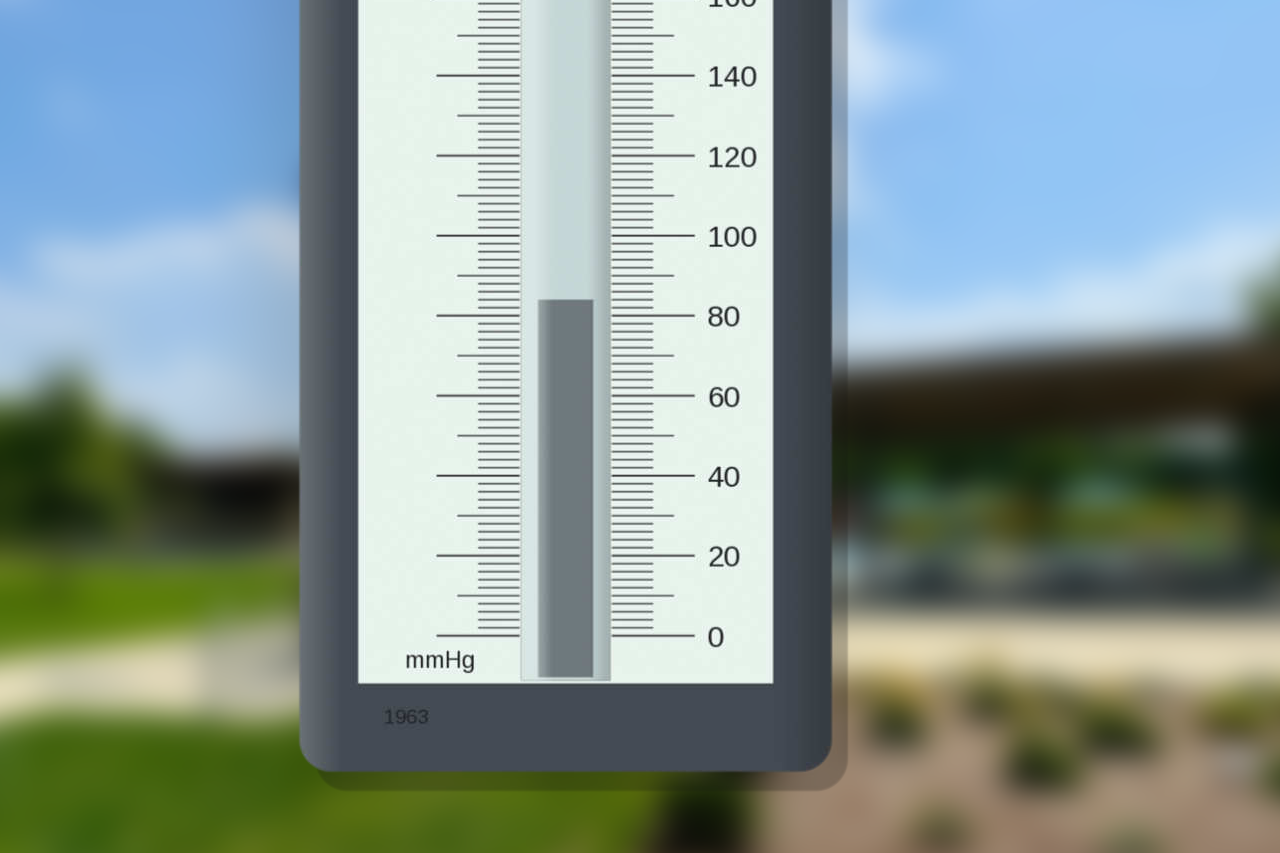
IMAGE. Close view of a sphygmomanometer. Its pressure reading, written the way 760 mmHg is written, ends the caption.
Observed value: 84 mmHg
